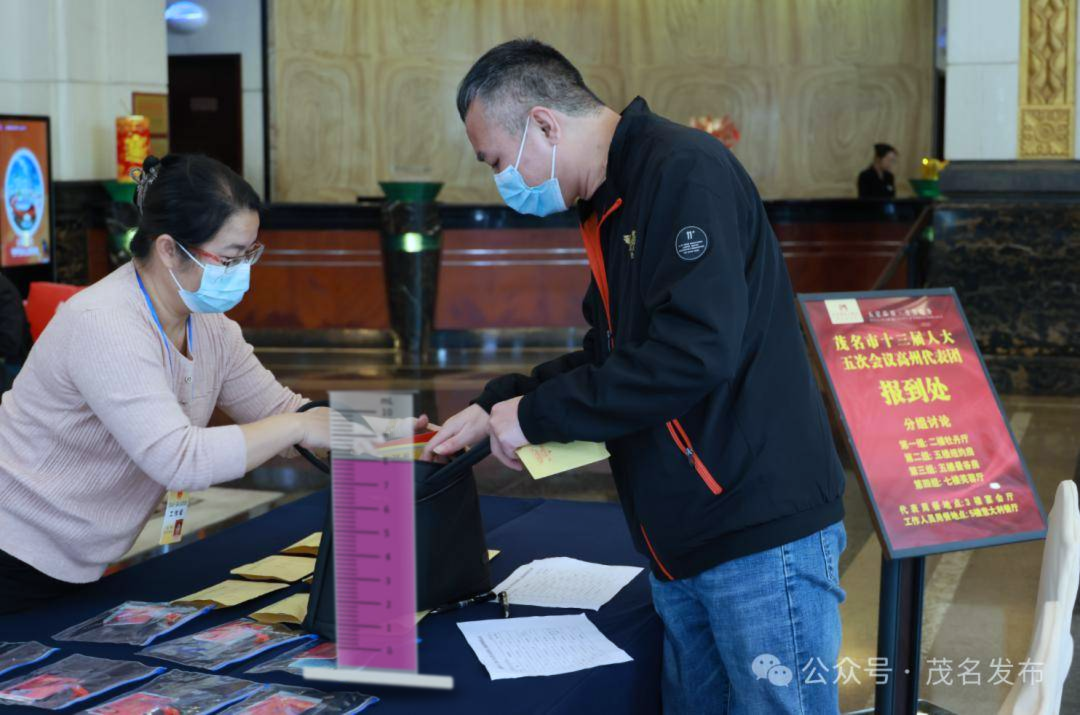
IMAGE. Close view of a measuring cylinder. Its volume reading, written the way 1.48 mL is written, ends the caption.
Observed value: 8 mL
